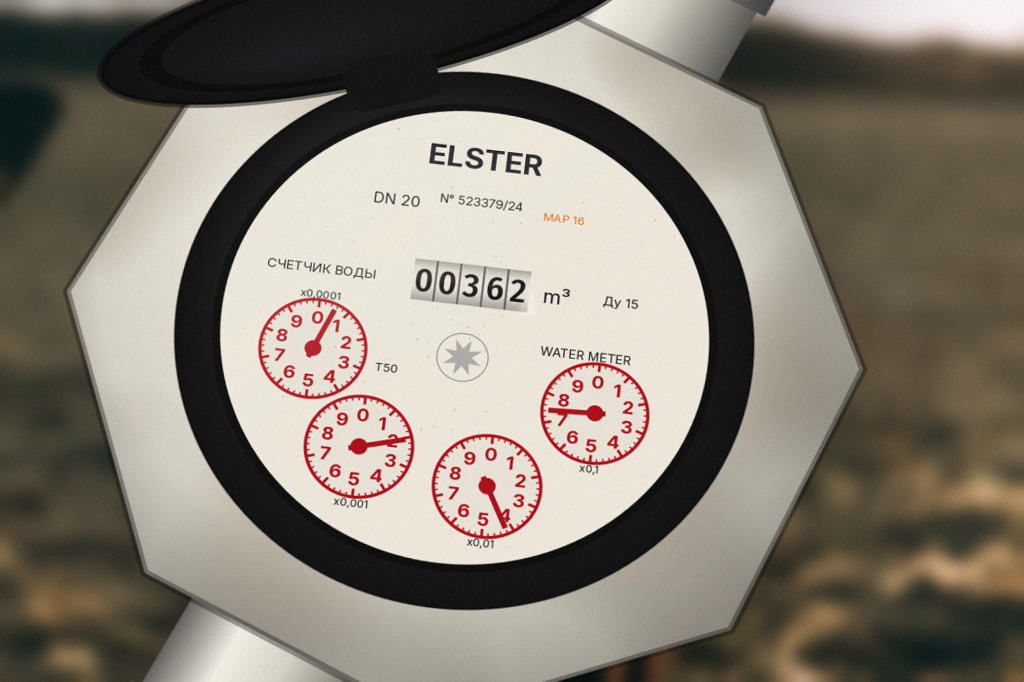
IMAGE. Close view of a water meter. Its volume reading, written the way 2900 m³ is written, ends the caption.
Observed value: 362.7420 m³
